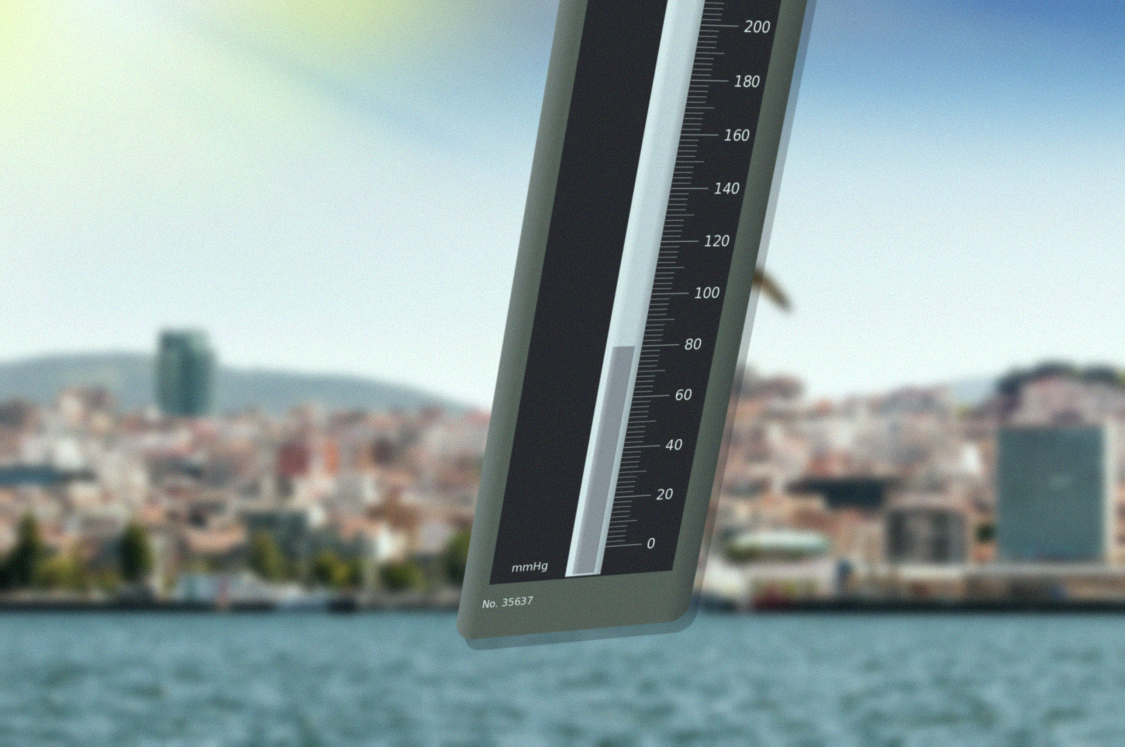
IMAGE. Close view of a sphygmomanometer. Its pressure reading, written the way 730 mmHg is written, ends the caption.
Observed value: 80 mmHg
